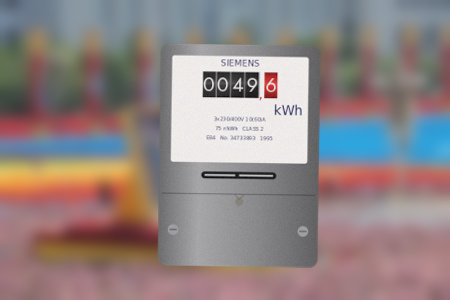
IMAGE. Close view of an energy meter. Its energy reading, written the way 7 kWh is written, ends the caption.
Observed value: 49.6 kWh
